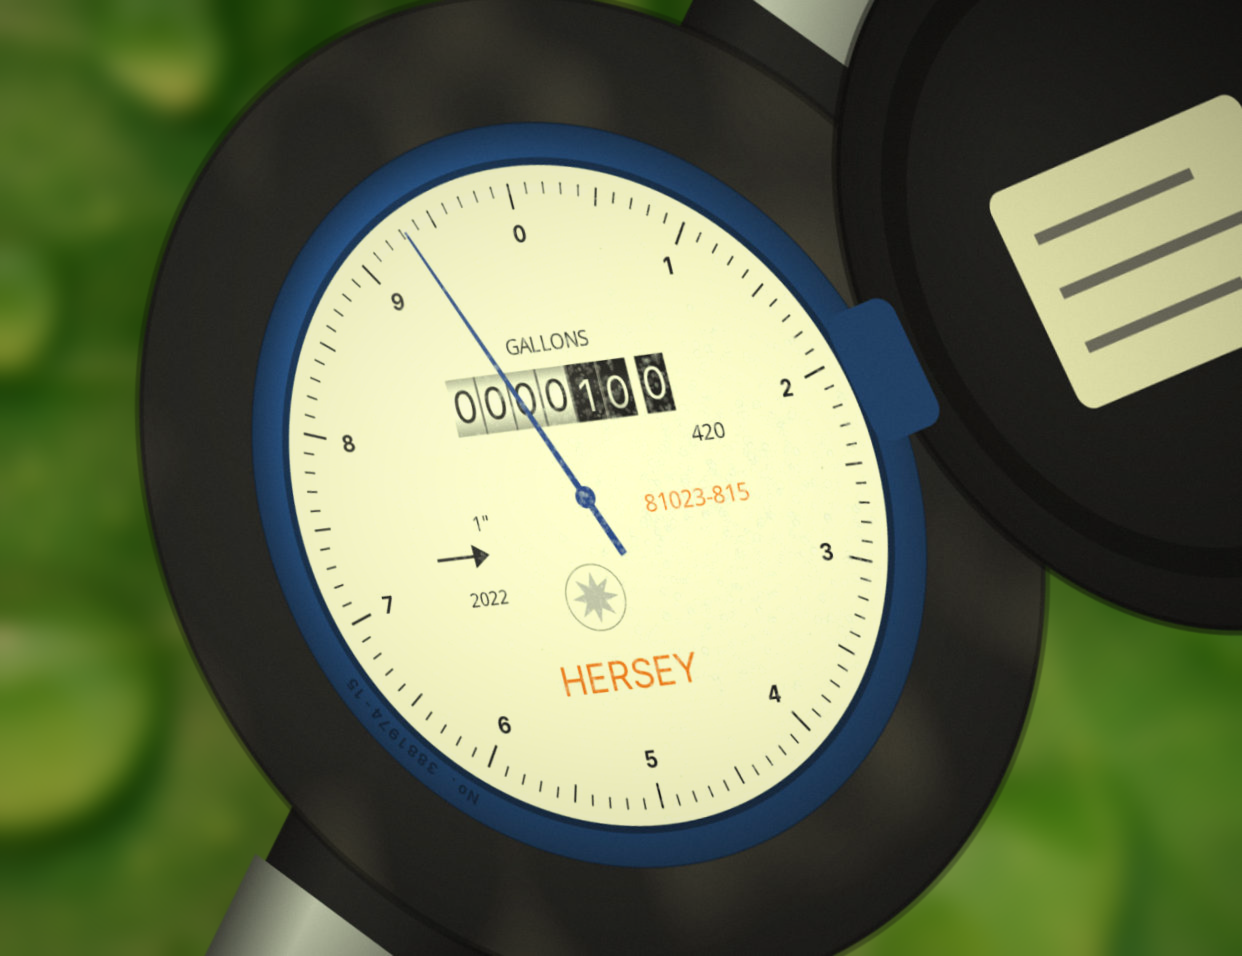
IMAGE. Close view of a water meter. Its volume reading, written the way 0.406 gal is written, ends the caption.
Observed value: 99.3 gal
